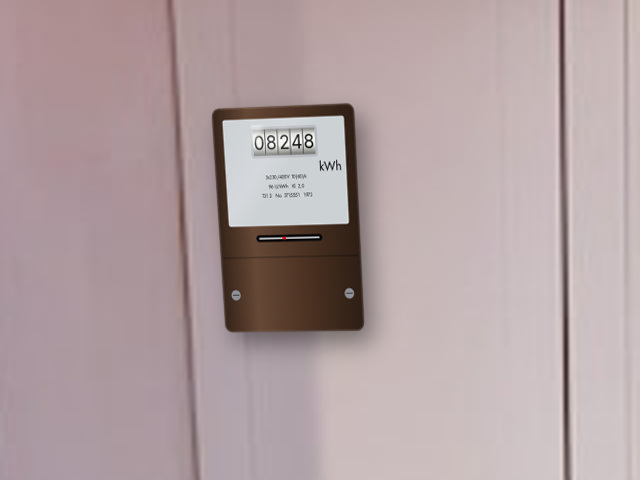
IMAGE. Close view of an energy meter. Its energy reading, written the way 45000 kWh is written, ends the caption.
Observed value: 8248 kWh
